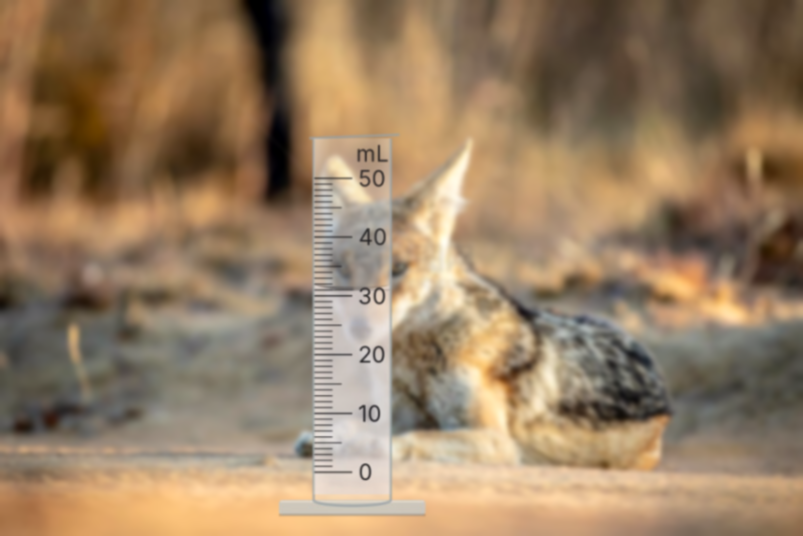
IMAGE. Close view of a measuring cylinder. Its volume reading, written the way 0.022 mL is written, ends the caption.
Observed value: 31 mL
